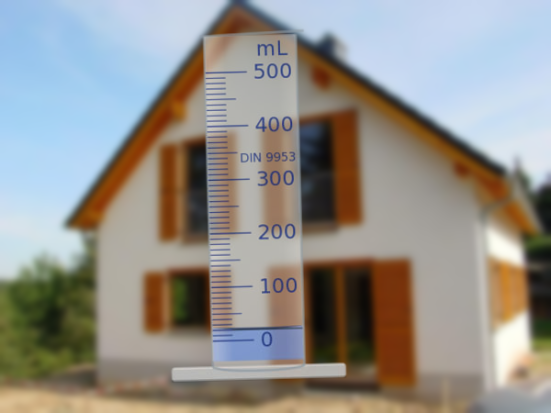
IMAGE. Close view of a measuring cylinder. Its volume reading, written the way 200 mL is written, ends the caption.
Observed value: 20 mL
